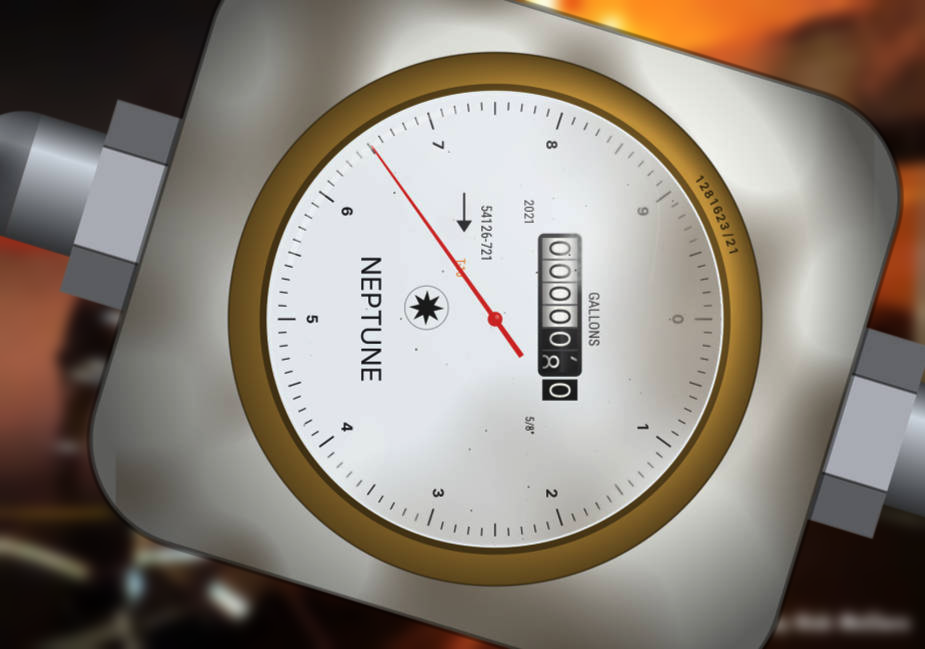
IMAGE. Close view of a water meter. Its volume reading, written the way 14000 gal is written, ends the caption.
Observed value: 76.5 gal
